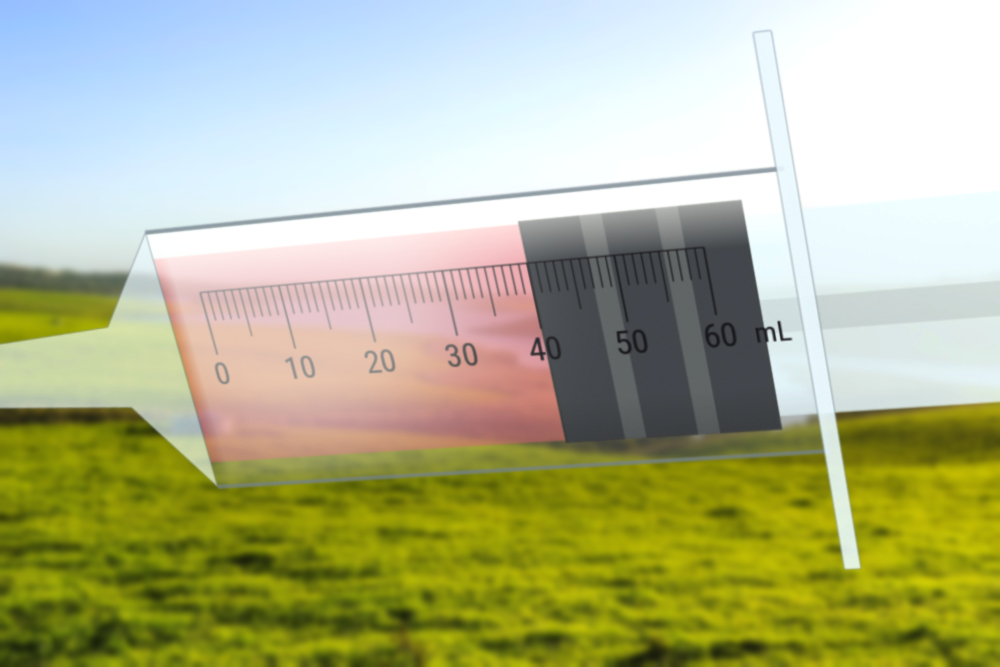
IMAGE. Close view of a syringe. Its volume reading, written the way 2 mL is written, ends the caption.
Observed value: 40 mL
